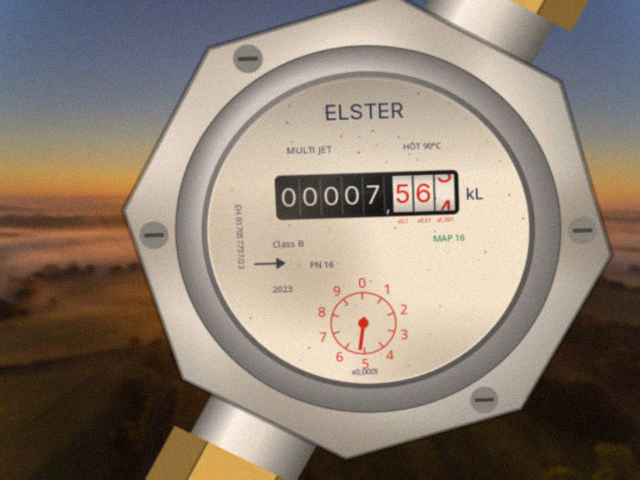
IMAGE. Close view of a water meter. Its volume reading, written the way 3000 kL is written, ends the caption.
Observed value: 7.5635 kL
